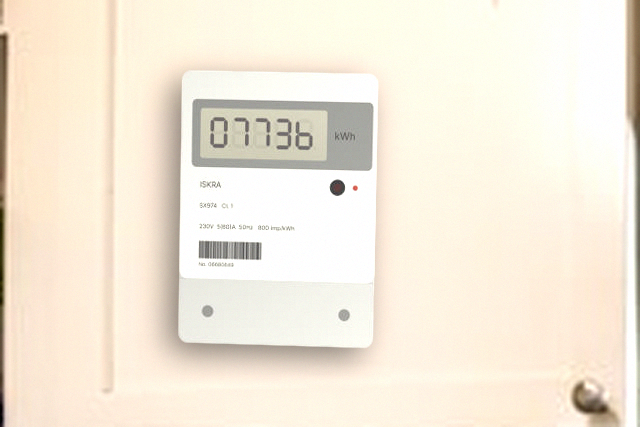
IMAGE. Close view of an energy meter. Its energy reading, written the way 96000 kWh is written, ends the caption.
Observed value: 7736 kWh
